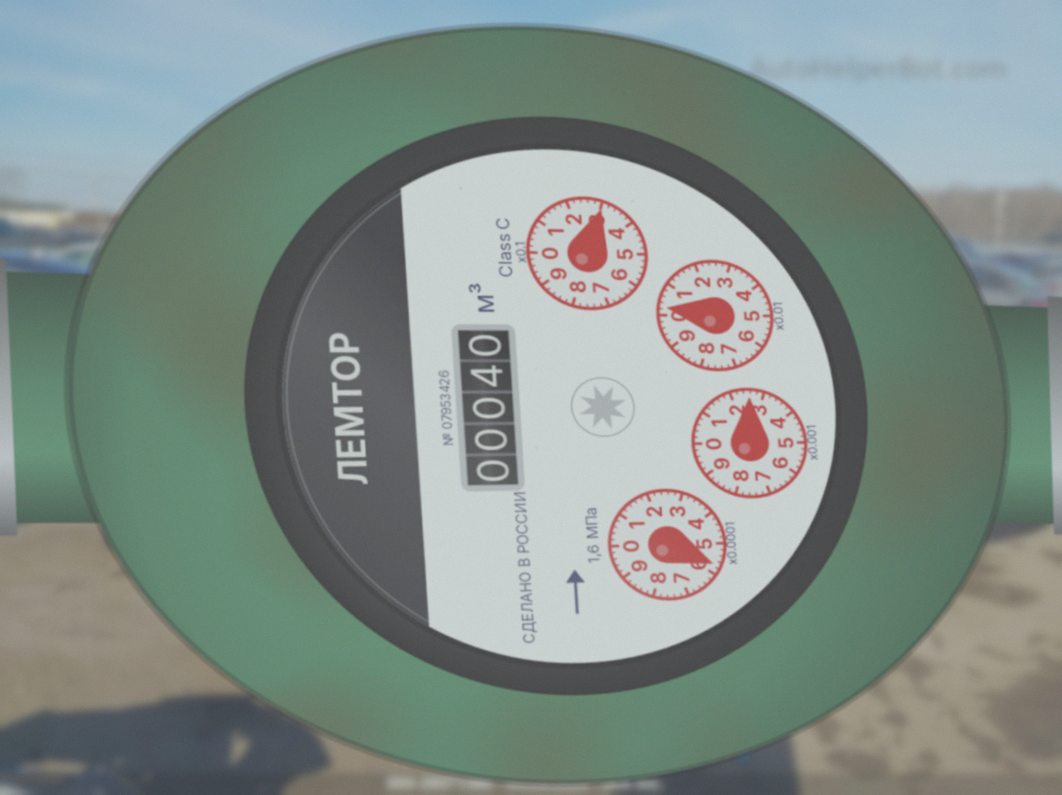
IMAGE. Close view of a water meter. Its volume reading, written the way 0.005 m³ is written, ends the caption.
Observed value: 40.3025 m³
